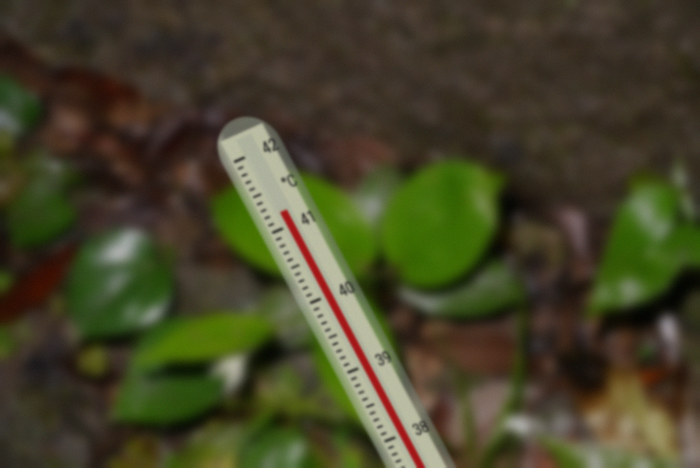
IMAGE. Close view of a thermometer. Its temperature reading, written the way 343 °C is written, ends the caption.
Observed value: 41.2 °C
